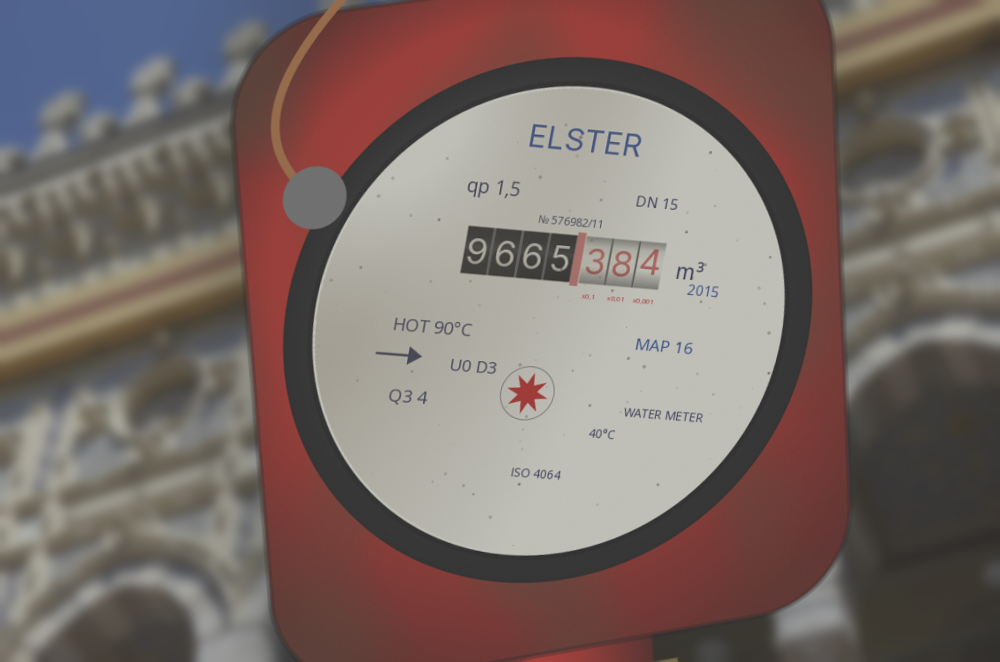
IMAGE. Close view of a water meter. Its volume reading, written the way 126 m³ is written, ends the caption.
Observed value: 9665.384 m³
